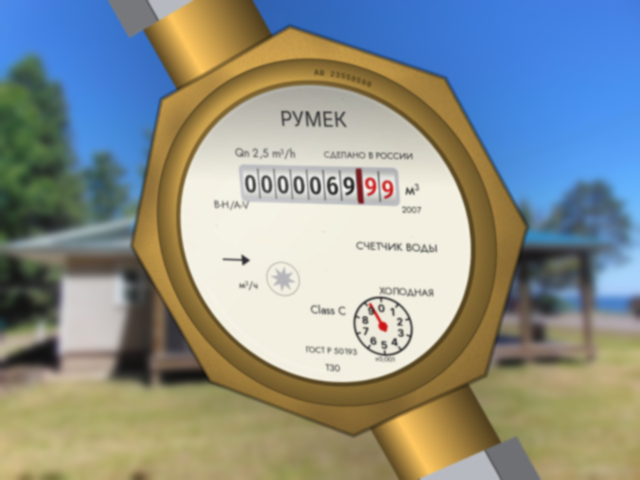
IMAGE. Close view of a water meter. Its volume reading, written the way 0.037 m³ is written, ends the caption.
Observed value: 69.989 m³
